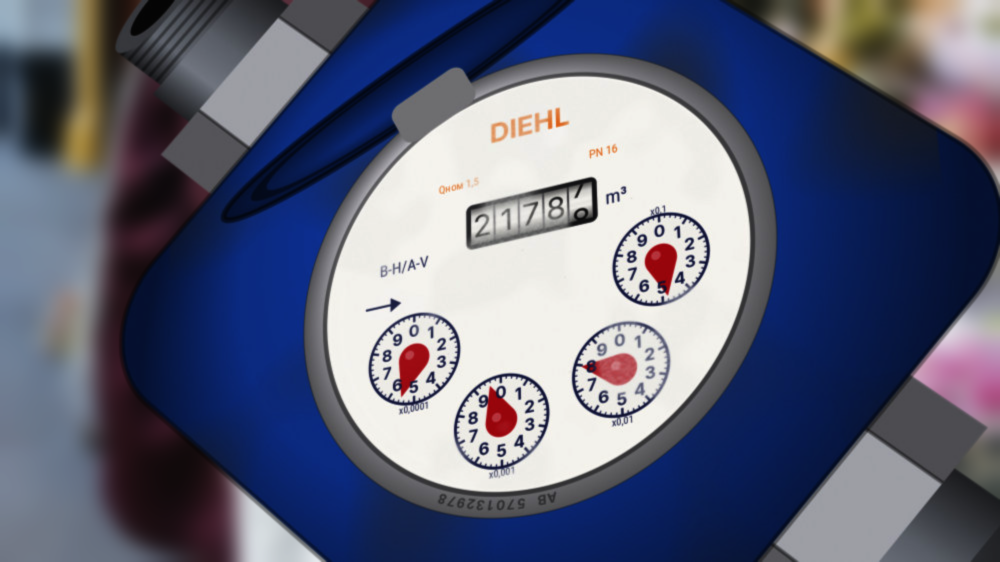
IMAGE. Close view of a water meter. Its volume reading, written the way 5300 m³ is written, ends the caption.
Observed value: 21787.4795 m³
